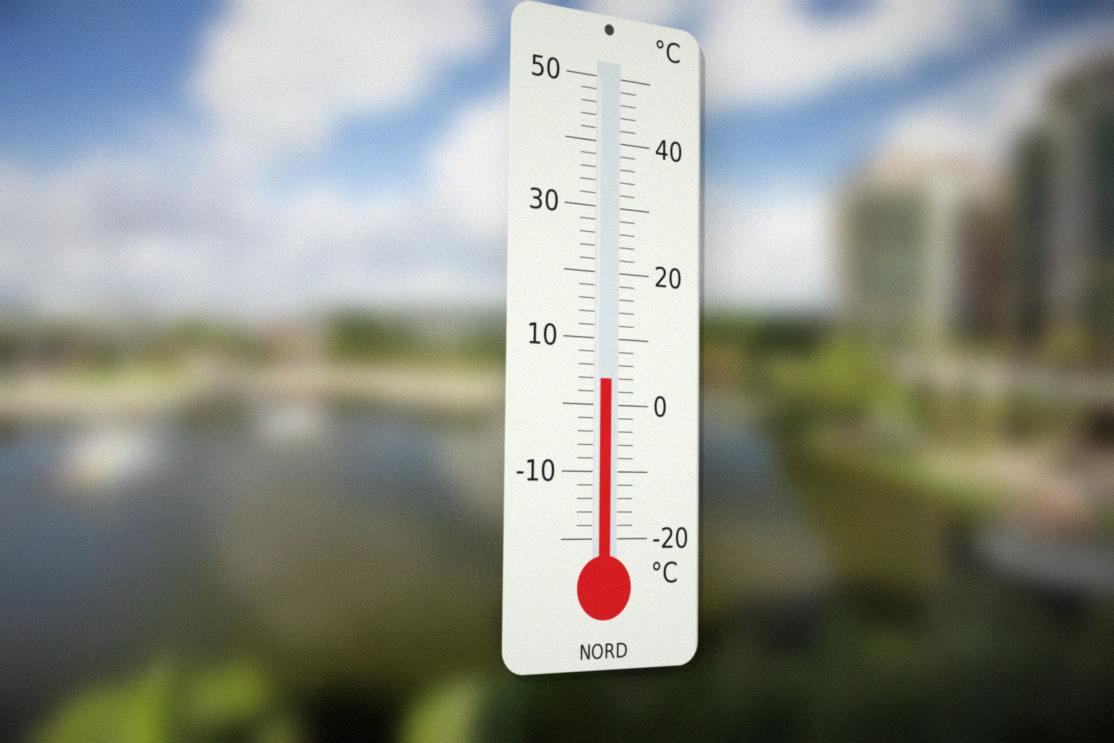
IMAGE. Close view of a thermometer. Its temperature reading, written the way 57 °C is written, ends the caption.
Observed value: 4 °C
